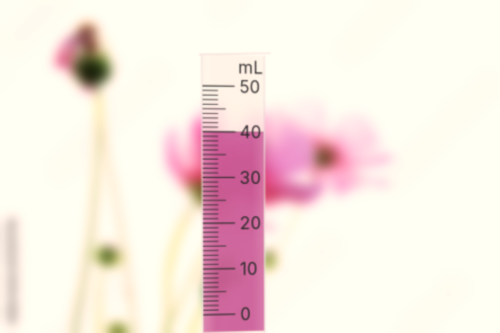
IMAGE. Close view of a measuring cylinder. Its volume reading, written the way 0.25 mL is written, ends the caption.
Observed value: 40 mL
